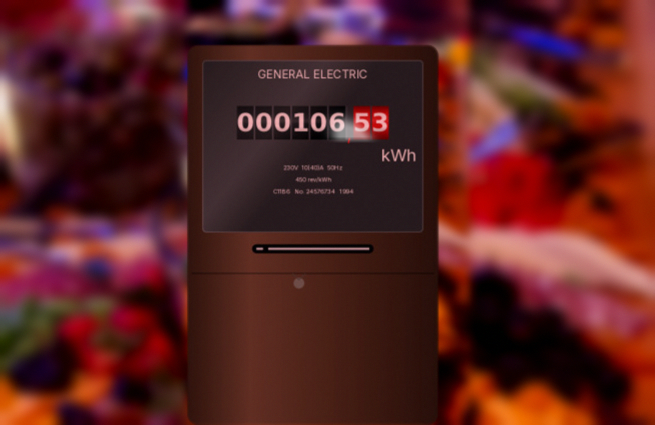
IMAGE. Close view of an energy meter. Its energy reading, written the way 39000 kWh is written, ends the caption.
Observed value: 106.53 kWh
